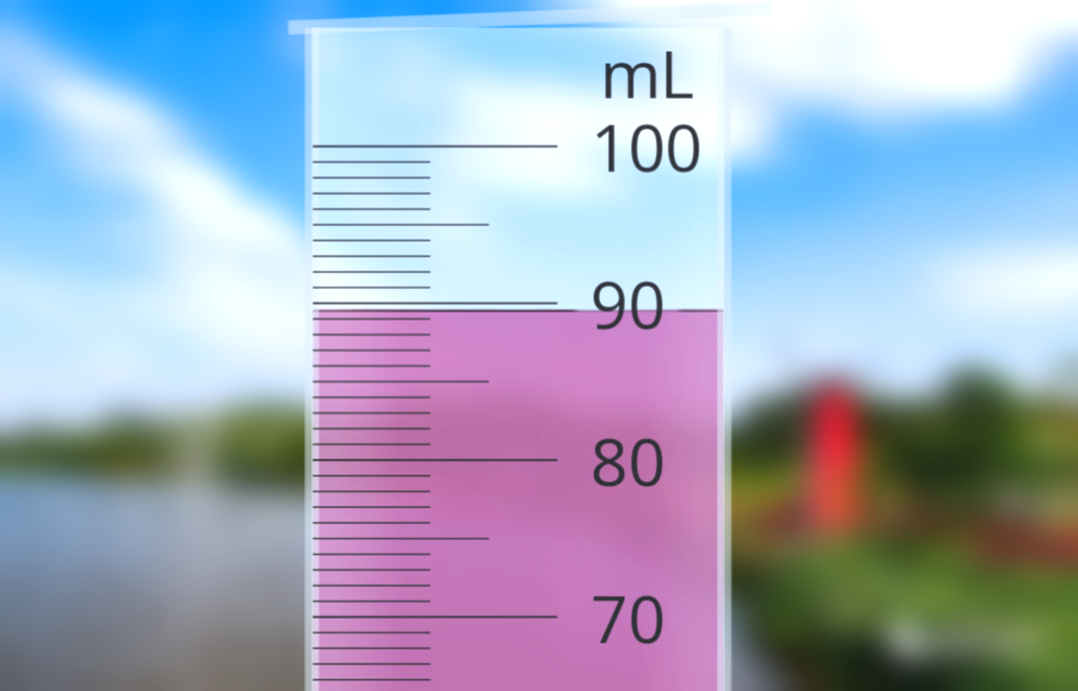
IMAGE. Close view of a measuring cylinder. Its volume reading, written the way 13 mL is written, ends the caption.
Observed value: 89.5 mL
